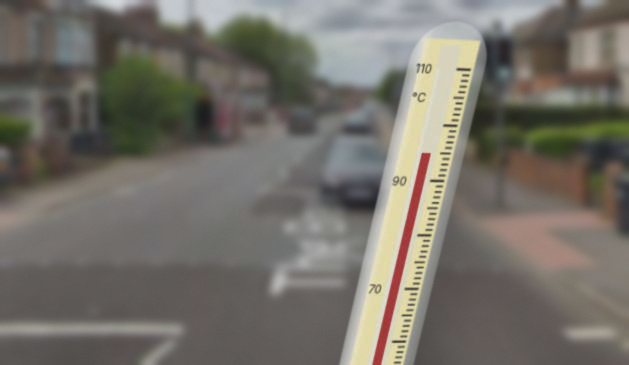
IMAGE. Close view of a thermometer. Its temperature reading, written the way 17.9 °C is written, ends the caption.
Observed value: 95 °C
